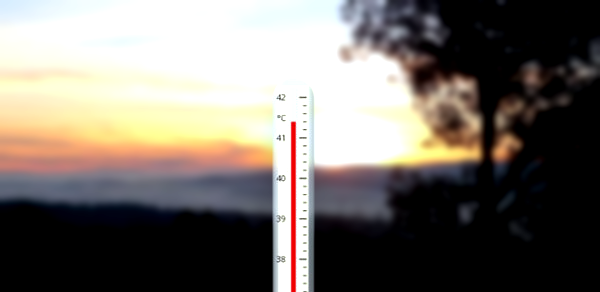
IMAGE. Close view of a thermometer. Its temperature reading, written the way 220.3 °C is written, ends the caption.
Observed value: 41.4 °C
